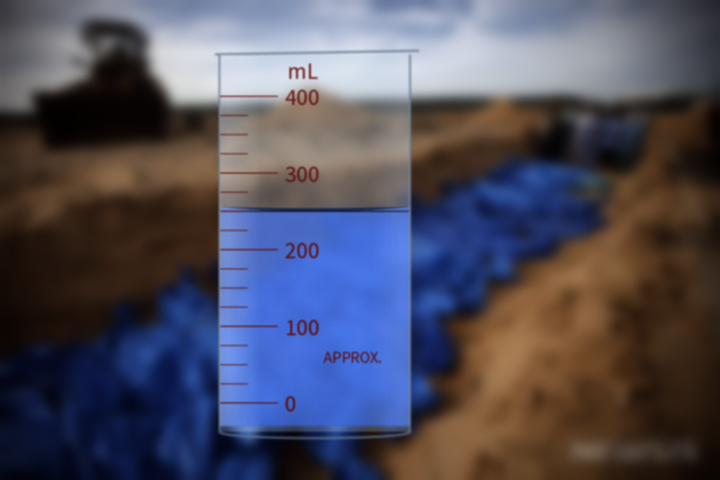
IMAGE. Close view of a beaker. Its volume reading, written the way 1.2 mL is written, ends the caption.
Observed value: 250 mL
